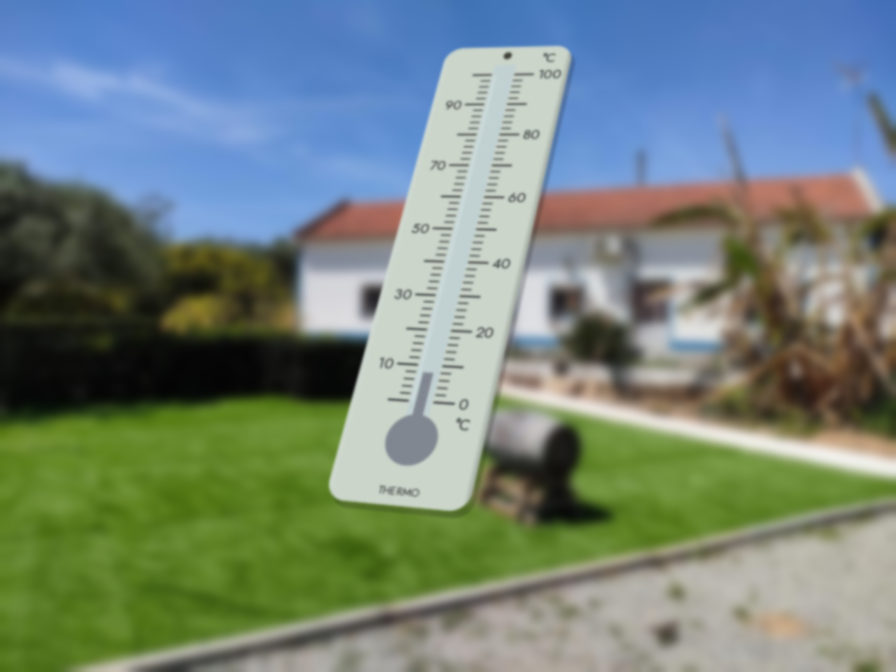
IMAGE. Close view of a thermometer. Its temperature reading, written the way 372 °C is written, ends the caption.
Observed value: 8 °C
